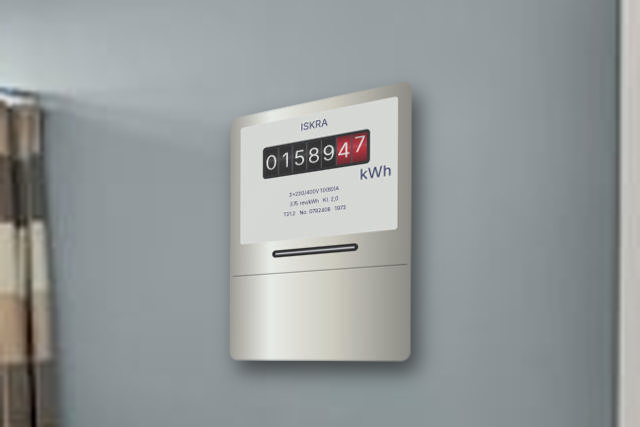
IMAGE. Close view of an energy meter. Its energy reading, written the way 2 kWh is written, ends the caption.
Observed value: 1589.47 kWh
